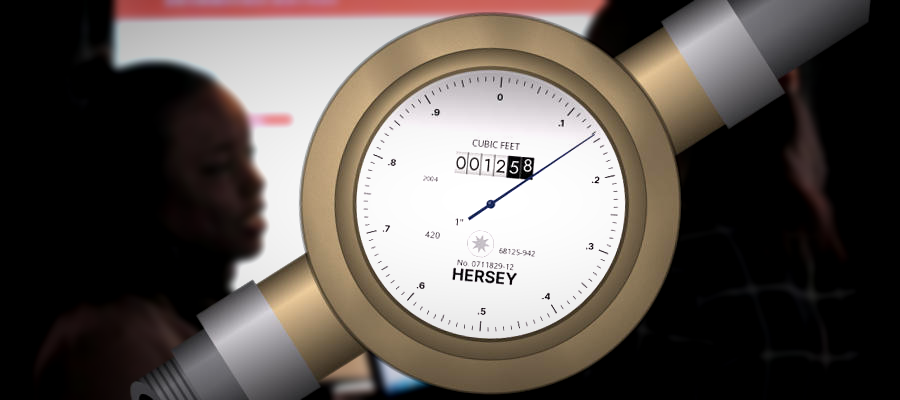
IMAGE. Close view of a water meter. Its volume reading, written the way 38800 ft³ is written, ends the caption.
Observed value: 1258.14 ft³
